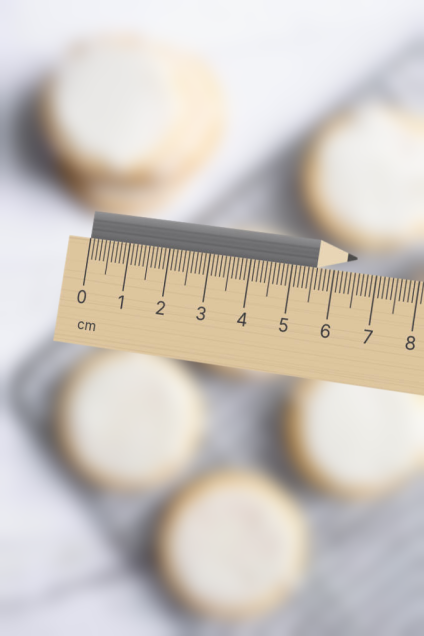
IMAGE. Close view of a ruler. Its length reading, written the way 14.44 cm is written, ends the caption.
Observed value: 6.5 cm
